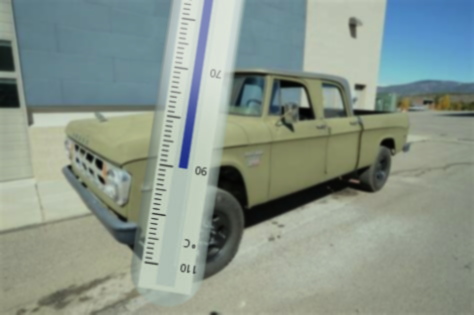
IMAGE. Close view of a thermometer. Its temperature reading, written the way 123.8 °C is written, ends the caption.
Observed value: 90 °C
